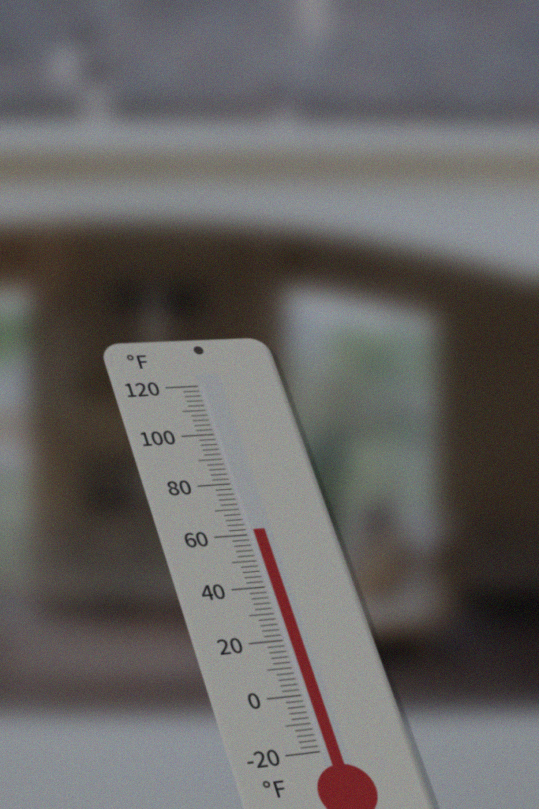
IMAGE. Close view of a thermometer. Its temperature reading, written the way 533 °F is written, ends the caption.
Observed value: 62 °F
